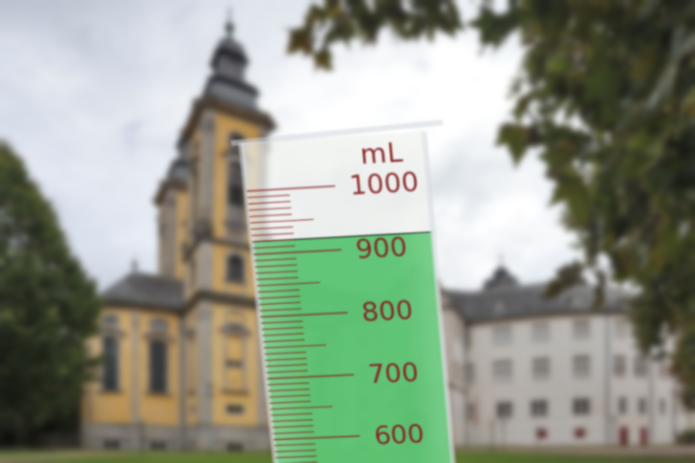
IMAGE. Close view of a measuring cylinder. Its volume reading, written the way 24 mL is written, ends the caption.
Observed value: 920 mL
